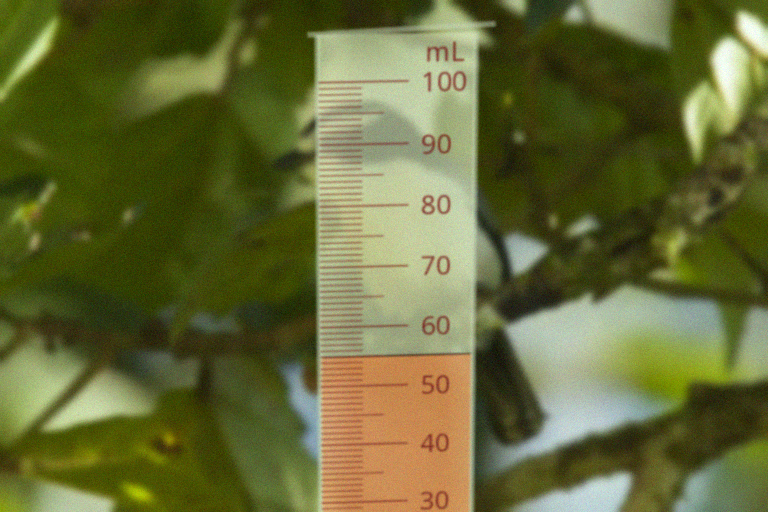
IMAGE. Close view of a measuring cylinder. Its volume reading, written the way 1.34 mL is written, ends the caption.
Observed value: 55 mL
